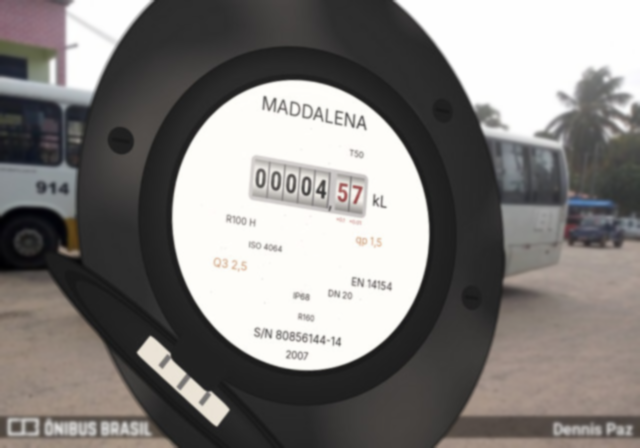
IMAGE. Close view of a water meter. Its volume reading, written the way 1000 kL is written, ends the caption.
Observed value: 4.57 kL
